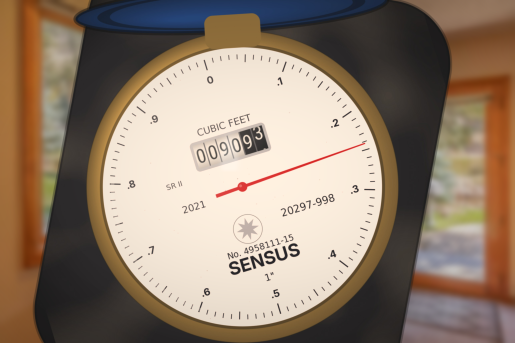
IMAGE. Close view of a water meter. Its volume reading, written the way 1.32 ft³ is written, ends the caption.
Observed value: 9093.24 ft³
